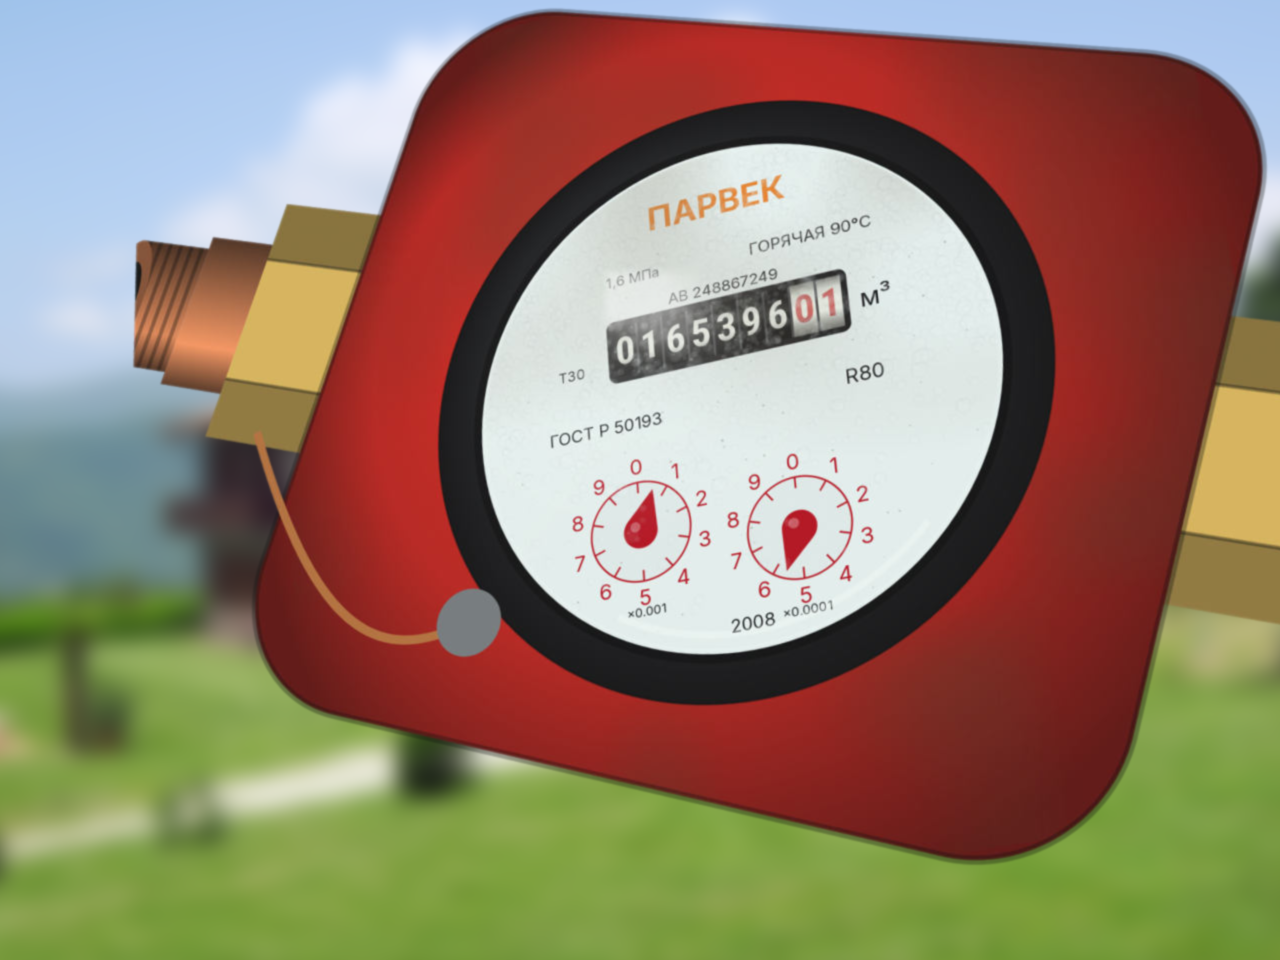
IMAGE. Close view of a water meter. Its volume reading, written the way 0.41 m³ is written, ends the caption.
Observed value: 165396.0105 m³
